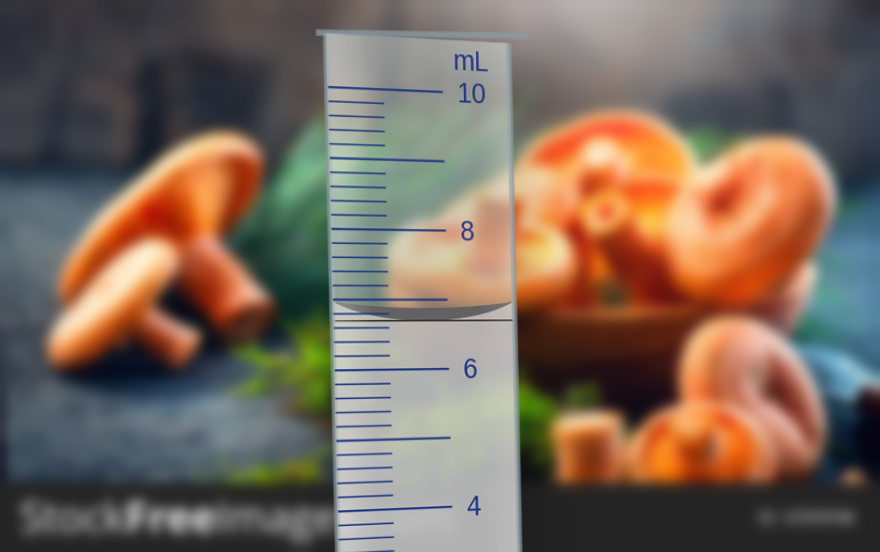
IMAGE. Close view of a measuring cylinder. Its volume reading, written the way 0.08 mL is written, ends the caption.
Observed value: 6.7 mL
